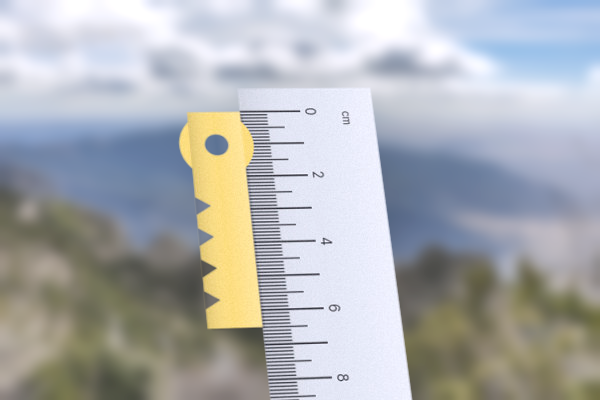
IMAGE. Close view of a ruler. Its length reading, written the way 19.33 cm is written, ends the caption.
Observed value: 6.5 cm
